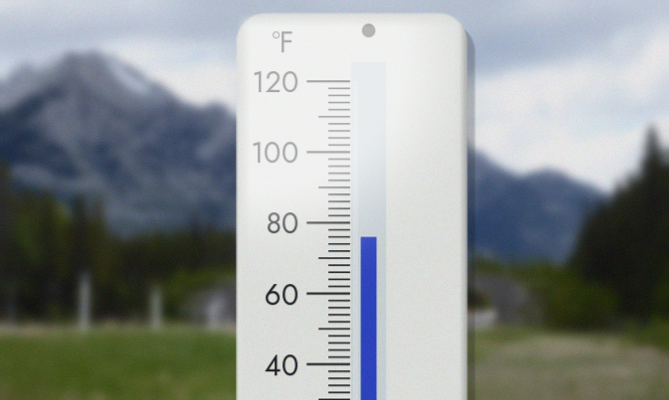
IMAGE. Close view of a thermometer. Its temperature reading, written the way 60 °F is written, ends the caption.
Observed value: 76 °F
